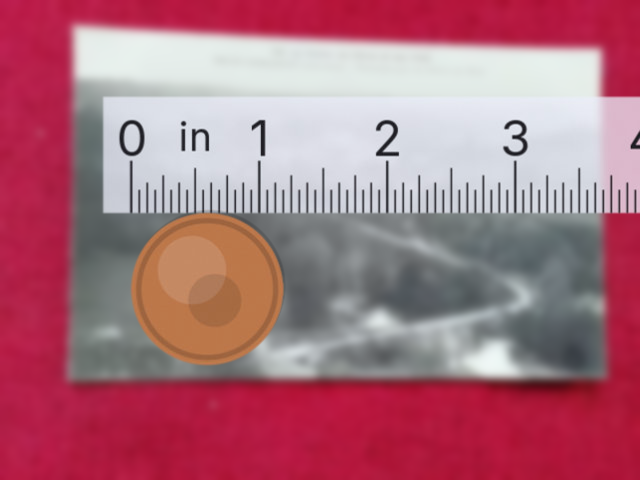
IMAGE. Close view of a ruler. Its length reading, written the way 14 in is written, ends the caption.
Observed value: 1.1875 in
